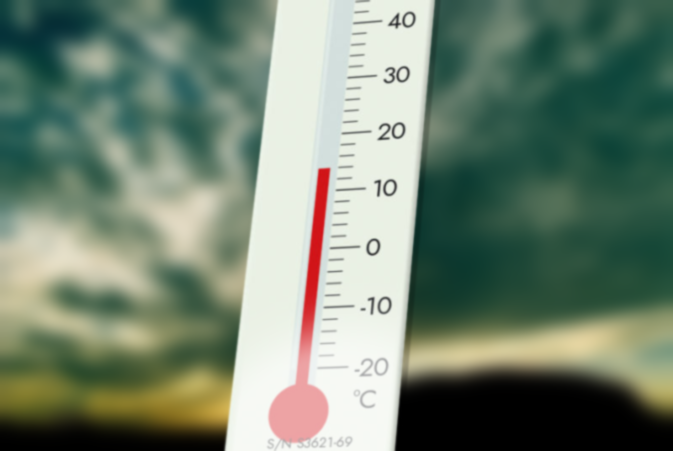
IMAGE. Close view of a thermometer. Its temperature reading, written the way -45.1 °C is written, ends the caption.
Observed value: 14 °C
